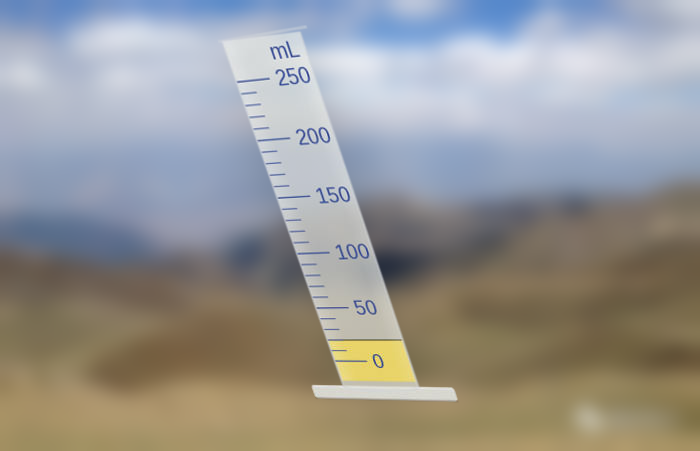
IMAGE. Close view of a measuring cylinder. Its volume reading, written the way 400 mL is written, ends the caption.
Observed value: 20 mL
